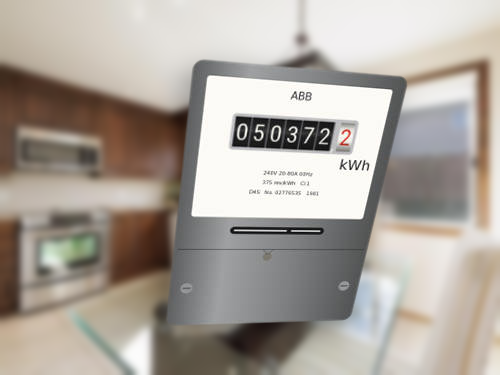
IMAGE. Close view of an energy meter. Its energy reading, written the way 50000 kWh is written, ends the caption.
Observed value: 50372.2 kWh
